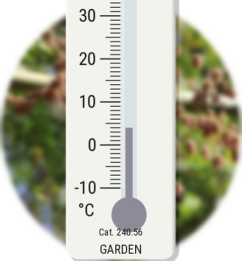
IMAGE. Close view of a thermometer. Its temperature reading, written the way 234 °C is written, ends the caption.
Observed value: 4 °C
